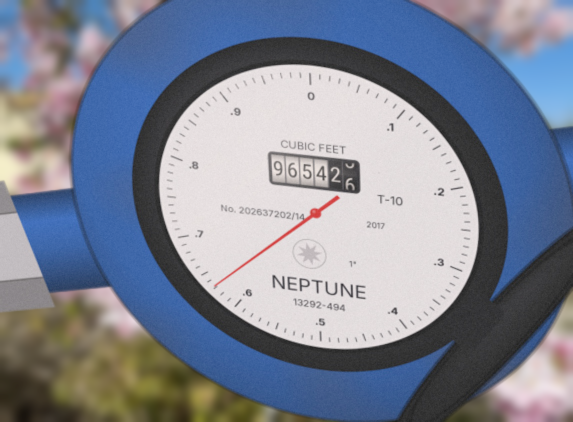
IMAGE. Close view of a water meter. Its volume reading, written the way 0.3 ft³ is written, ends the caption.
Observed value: 965425.63 ft³
